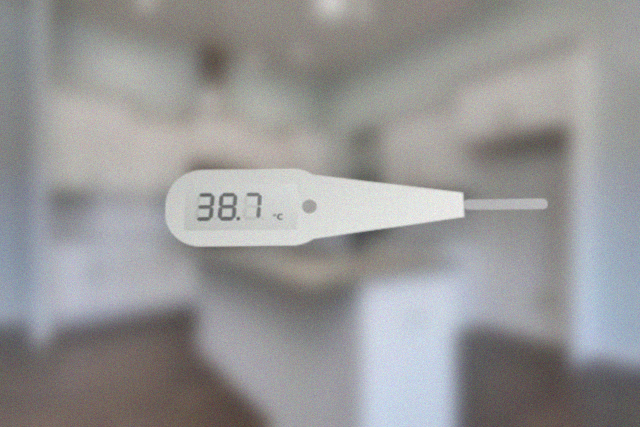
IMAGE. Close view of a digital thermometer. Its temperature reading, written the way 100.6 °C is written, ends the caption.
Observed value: 38.7 °C
